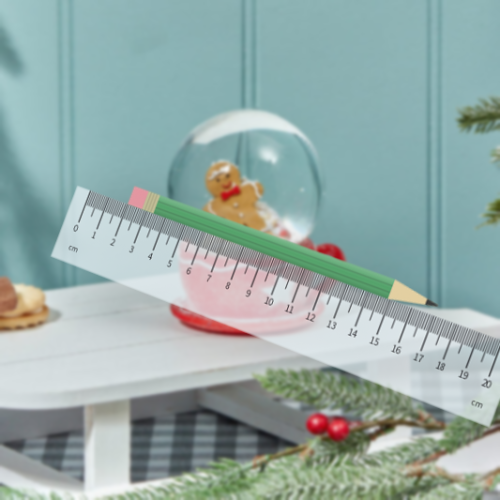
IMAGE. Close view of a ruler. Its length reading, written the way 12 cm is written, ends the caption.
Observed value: 15 cm
